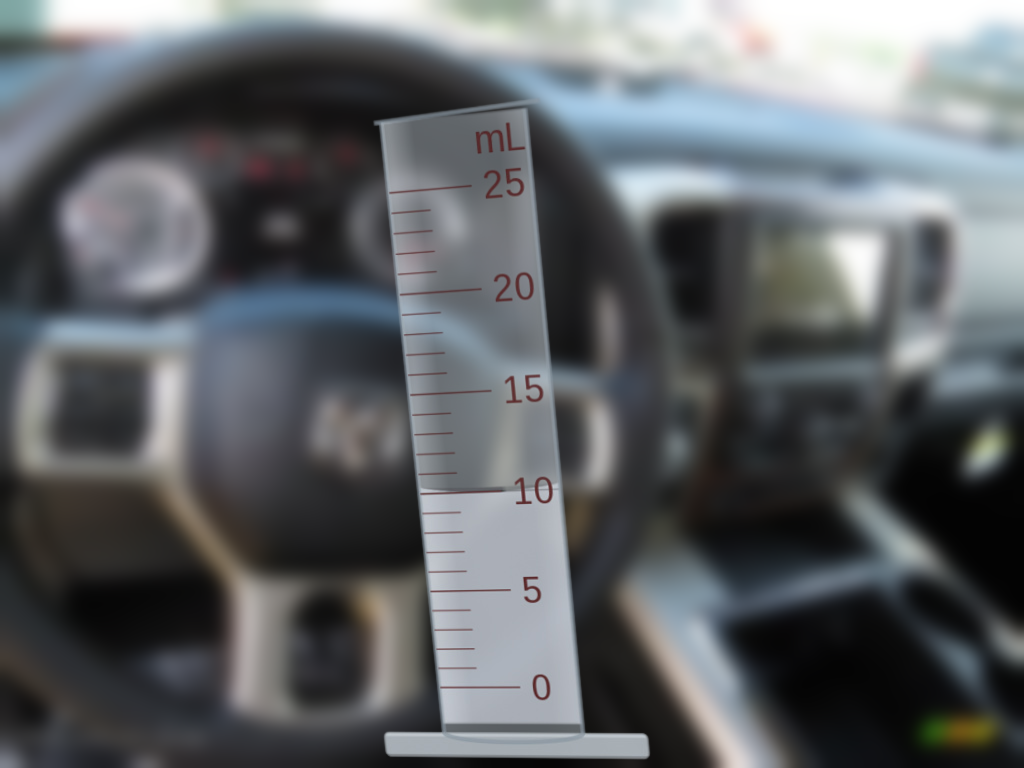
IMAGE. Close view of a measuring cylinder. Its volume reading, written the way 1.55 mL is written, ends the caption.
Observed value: 10 mL
